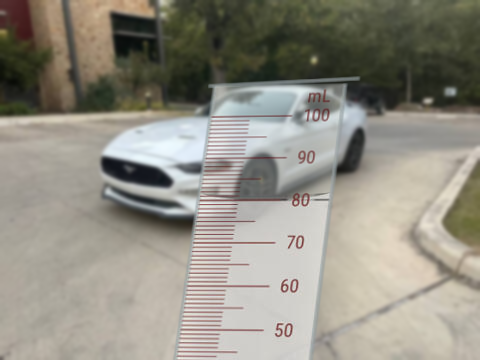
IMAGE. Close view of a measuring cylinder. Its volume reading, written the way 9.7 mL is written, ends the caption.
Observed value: 80 mL
